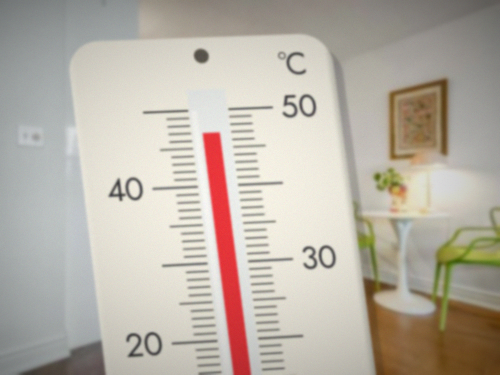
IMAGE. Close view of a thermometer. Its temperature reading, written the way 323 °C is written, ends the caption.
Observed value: 47 °C
